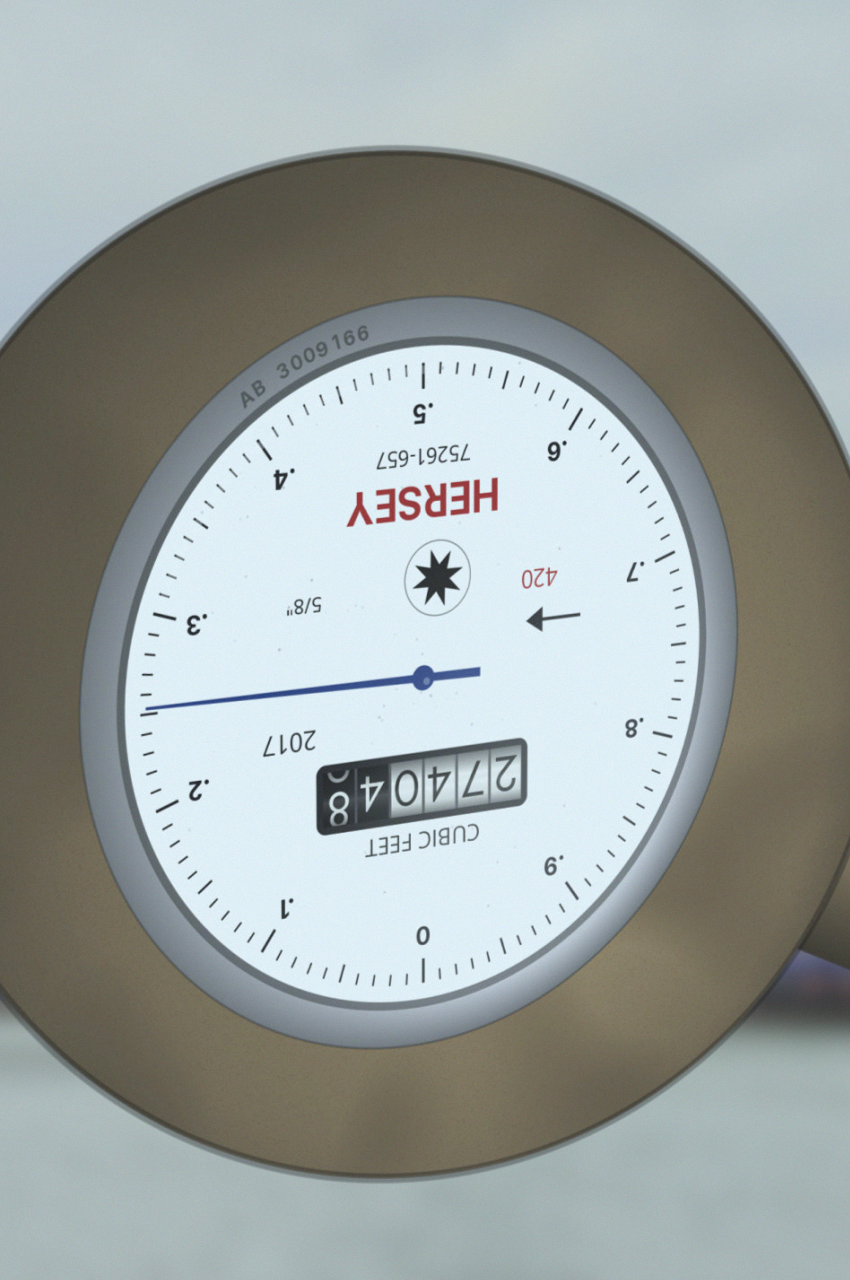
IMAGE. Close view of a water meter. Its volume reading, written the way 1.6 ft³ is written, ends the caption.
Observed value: 274048.25 ft³
